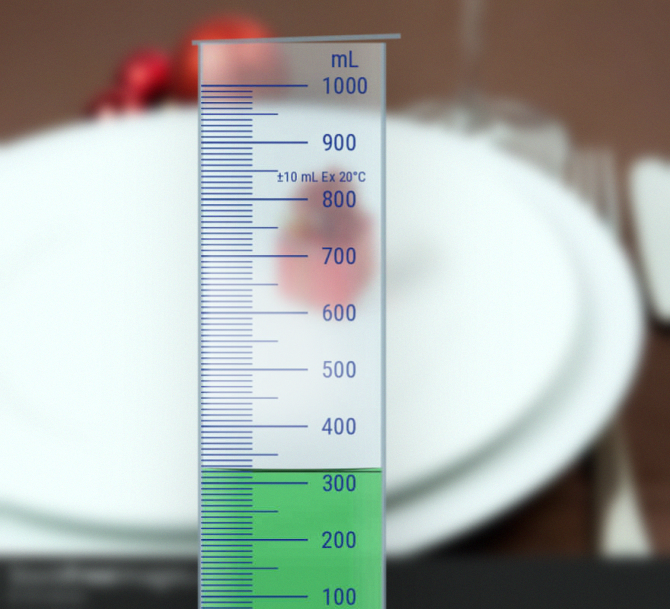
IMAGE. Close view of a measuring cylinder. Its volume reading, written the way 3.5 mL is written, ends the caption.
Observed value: 320 mL
